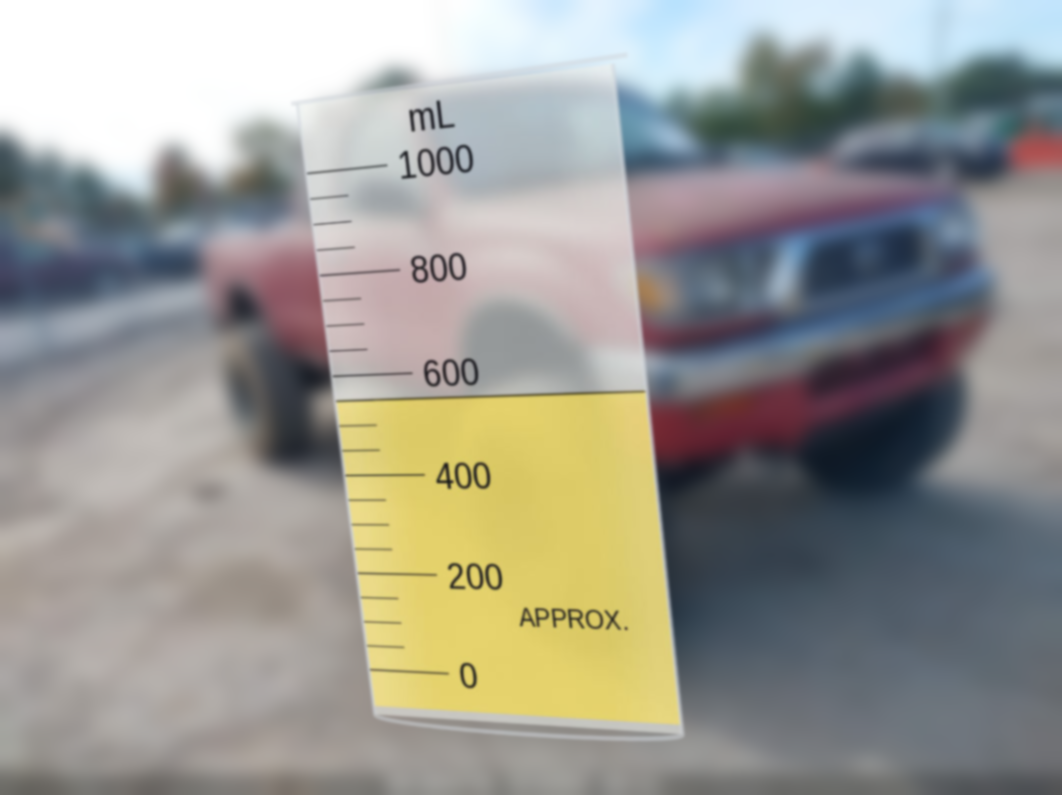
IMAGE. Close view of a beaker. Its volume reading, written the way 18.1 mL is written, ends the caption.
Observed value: 550 mL
